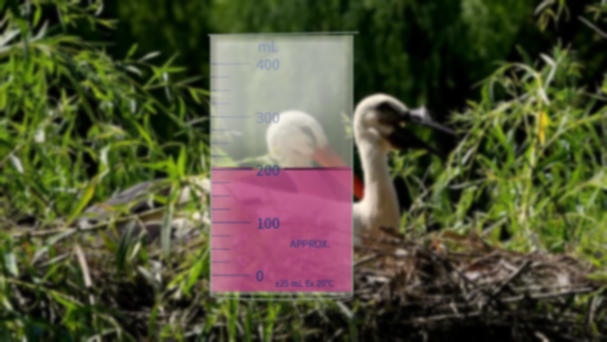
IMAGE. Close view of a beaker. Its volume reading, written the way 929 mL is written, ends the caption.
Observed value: 200 mL
